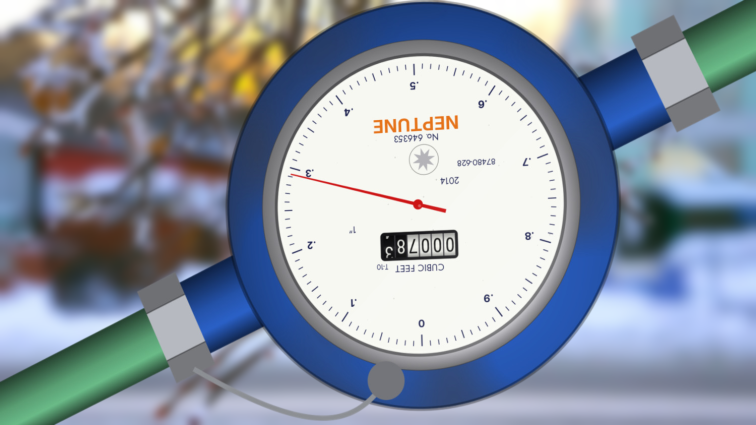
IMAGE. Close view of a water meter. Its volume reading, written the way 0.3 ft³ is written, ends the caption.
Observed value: 783.29 ft³
